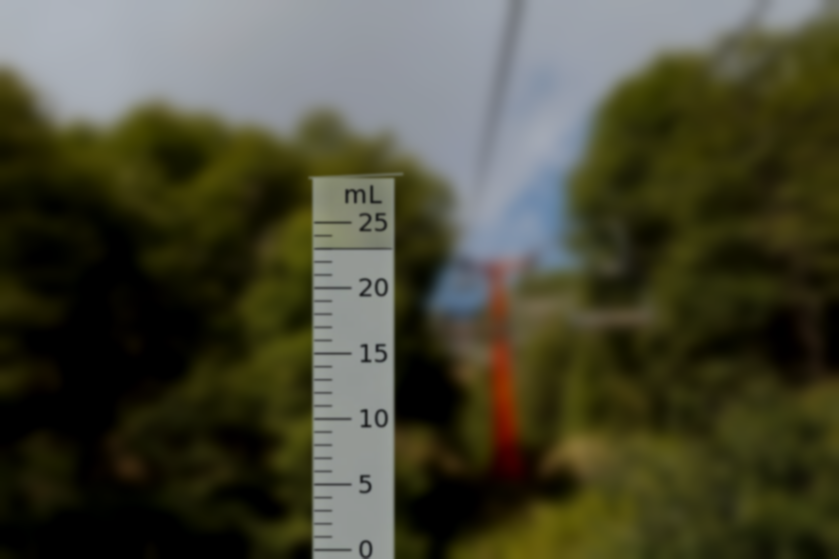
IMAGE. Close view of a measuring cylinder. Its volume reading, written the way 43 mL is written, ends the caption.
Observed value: 23 mL
